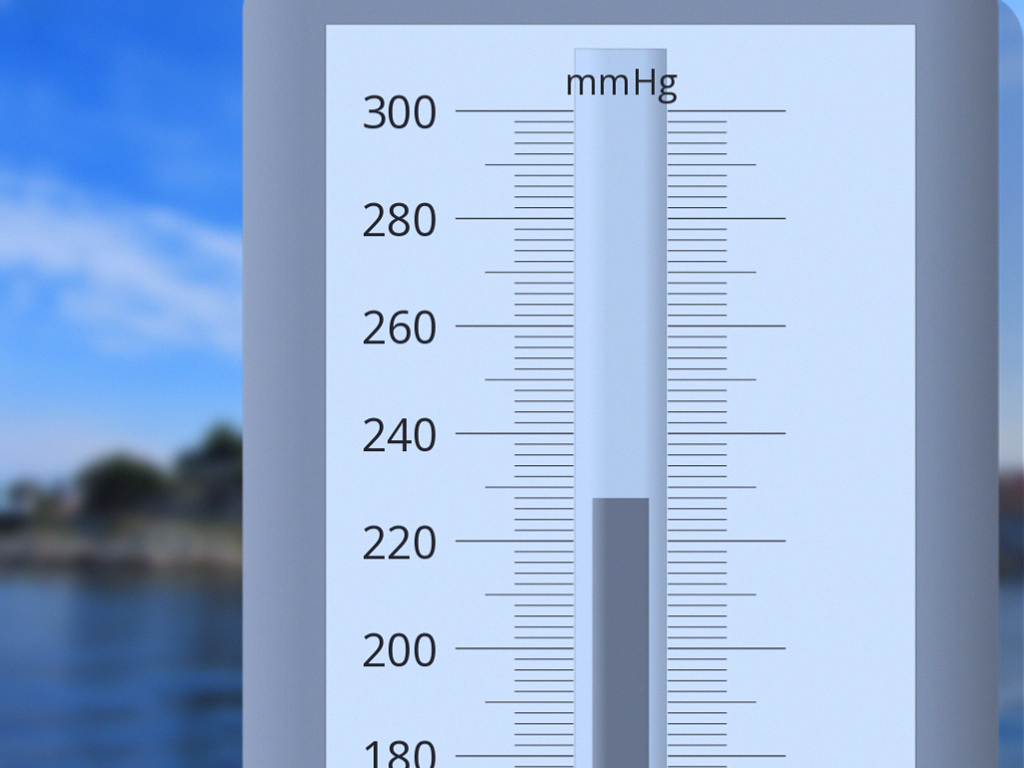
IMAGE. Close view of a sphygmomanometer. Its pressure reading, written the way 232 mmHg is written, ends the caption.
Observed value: 228 mmHg
